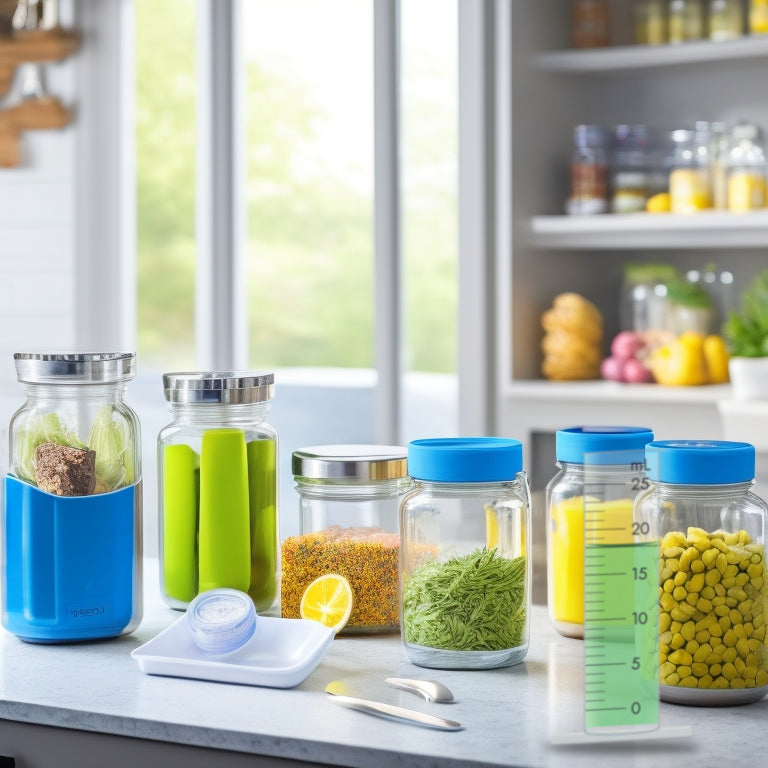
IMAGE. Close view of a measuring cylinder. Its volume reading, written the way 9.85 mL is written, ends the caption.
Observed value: 18 mL
